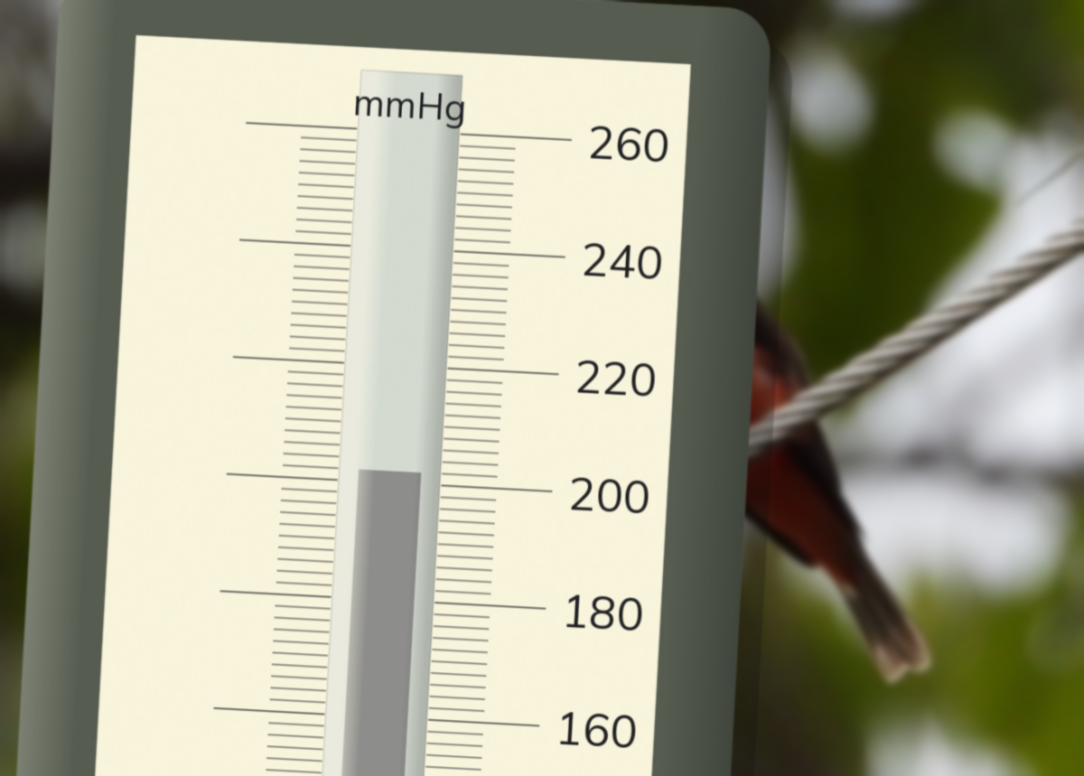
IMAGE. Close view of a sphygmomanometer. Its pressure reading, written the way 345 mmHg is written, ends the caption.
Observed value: 202 mmHg
